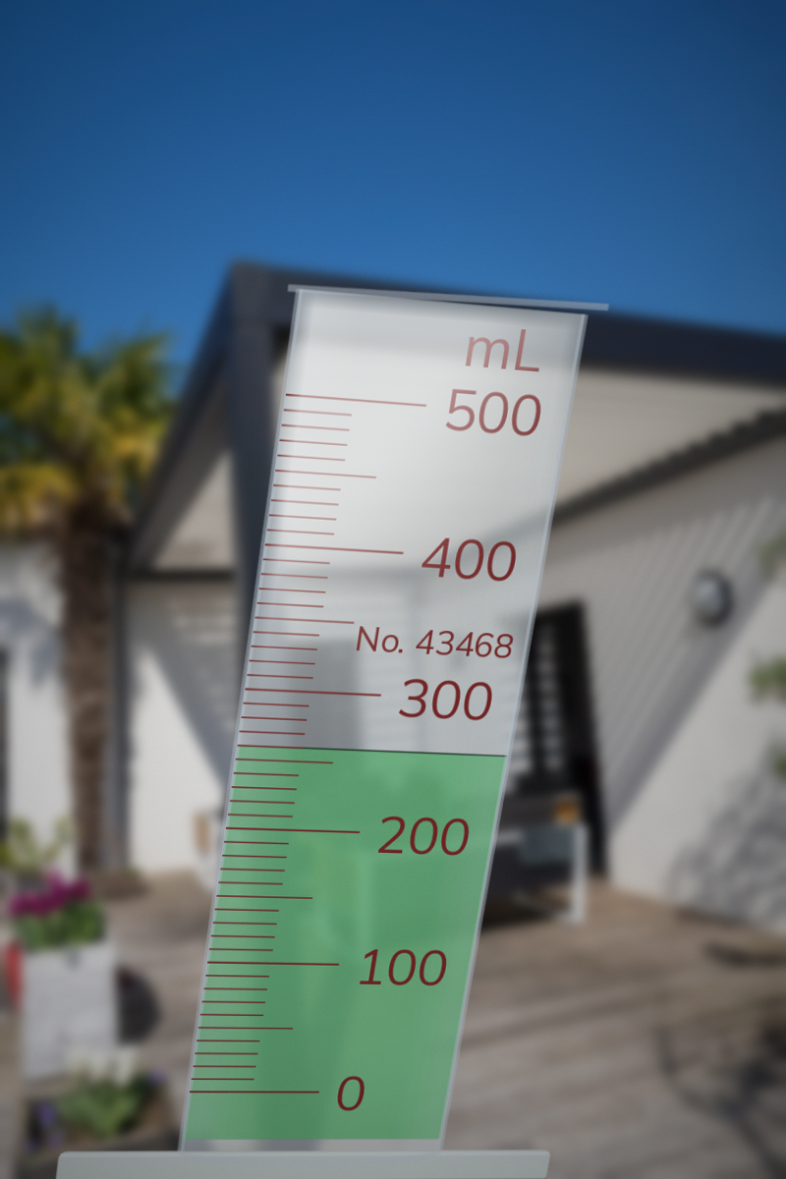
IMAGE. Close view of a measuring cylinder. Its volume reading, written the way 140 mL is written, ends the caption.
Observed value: 260 mL
